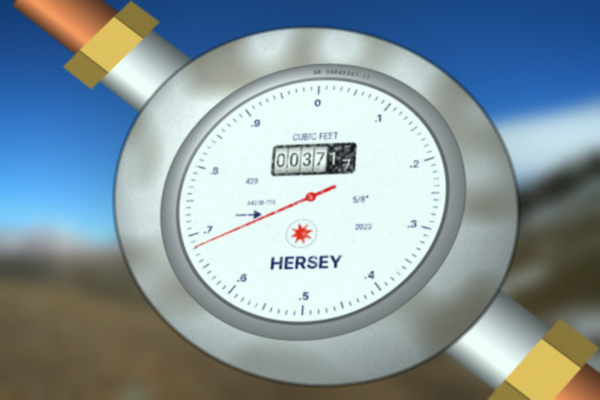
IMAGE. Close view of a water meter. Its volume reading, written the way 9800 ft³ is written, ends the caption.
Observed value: 3716.68 ft³
